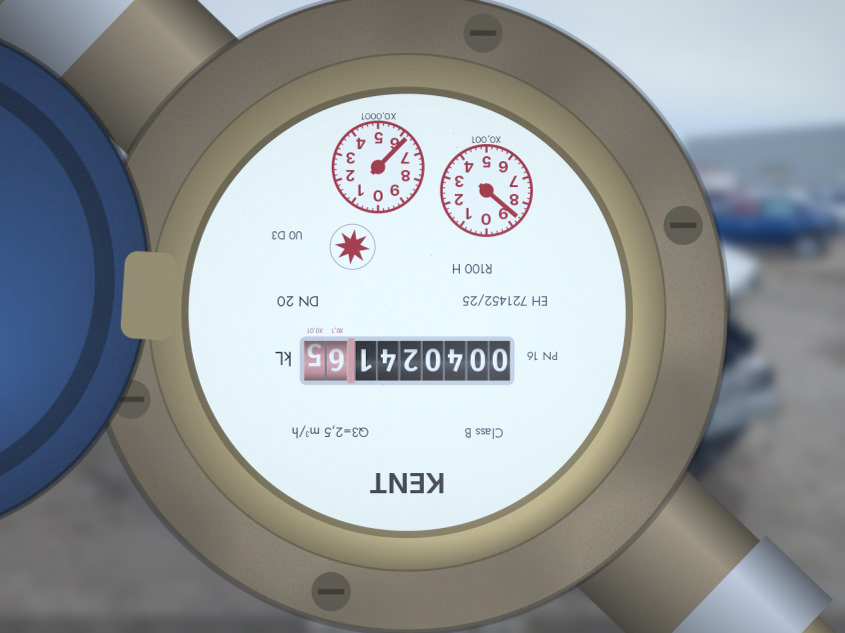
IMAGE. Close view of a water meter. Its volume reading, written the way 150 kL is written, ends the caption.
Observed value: 40241.6486 kL
